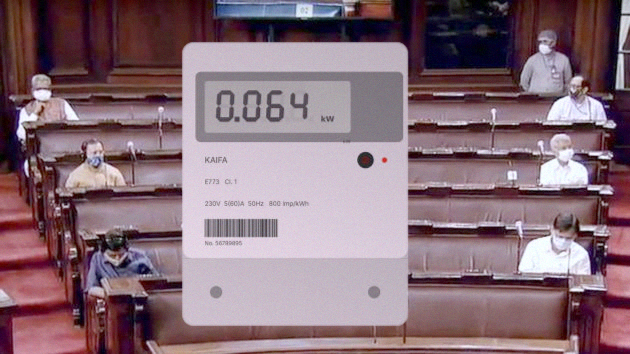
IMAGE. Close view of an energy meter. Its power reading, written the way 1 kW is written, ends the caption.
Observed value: 0.064 kW
